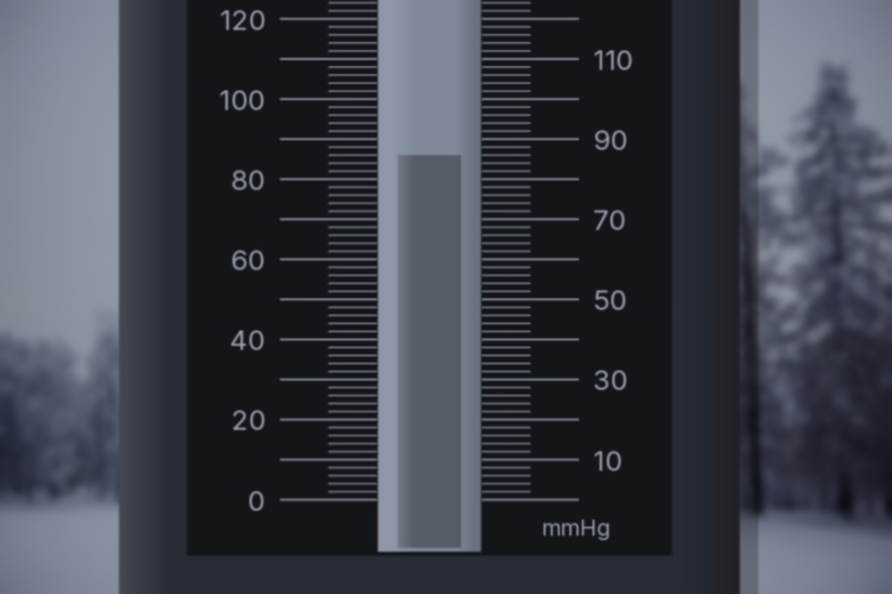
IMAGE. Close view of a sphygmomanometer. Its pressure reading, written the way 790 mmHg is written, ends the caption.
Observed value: 86 mmHg
